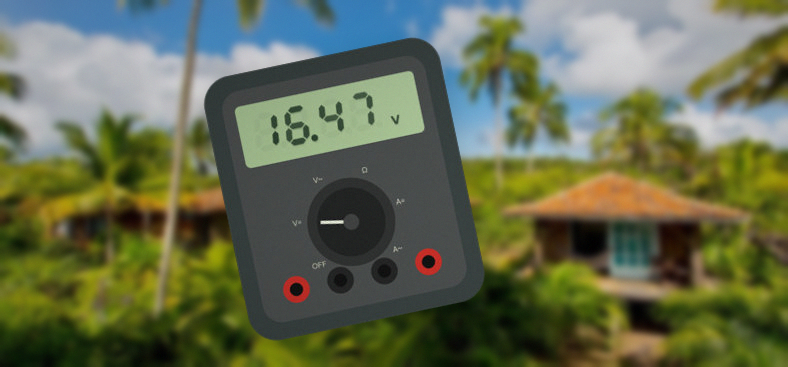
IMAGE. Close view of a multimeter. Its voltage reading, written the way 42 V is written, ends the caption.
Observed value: 16.47 V
